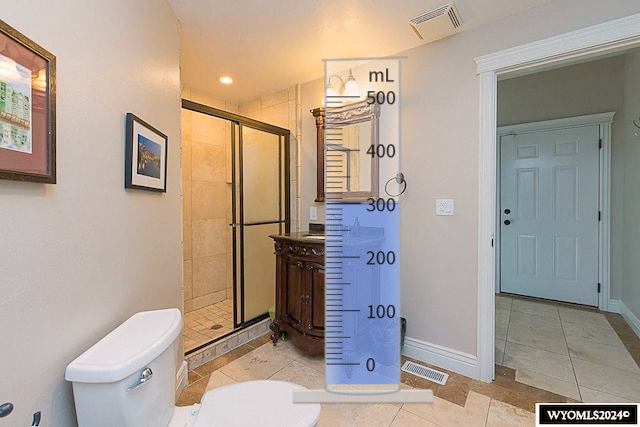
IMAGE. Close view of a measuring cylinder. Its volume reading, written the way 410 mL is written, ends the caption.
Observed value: 300 mL
